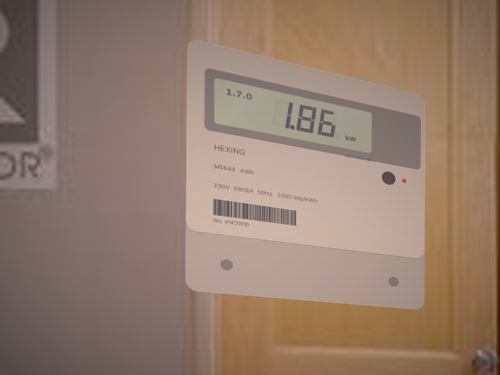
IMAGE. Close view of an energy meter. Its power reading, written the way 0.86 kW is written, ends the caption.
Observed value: 1.86 kW
